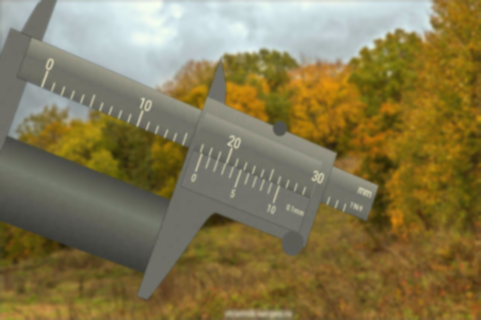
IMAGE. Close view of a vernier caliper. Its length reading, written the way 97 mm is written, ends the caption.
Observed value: 17.2 mm
